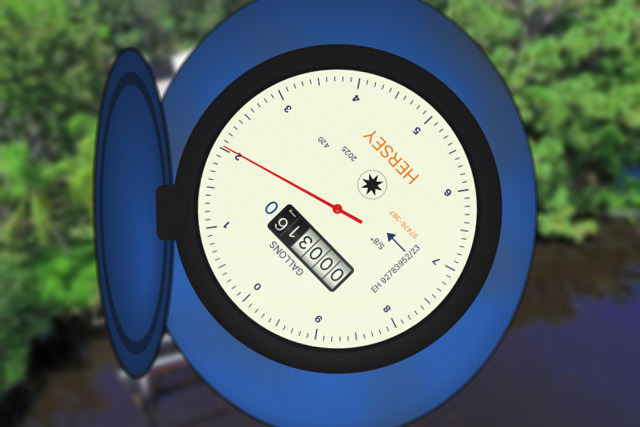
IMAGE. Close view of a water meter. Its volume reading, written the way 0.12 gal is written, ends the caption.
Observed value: 3162.0 gal
